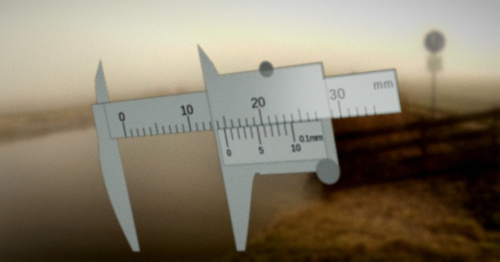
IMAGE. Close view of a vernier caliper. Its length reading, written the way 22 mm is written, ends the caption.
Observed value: 14.8 mm
